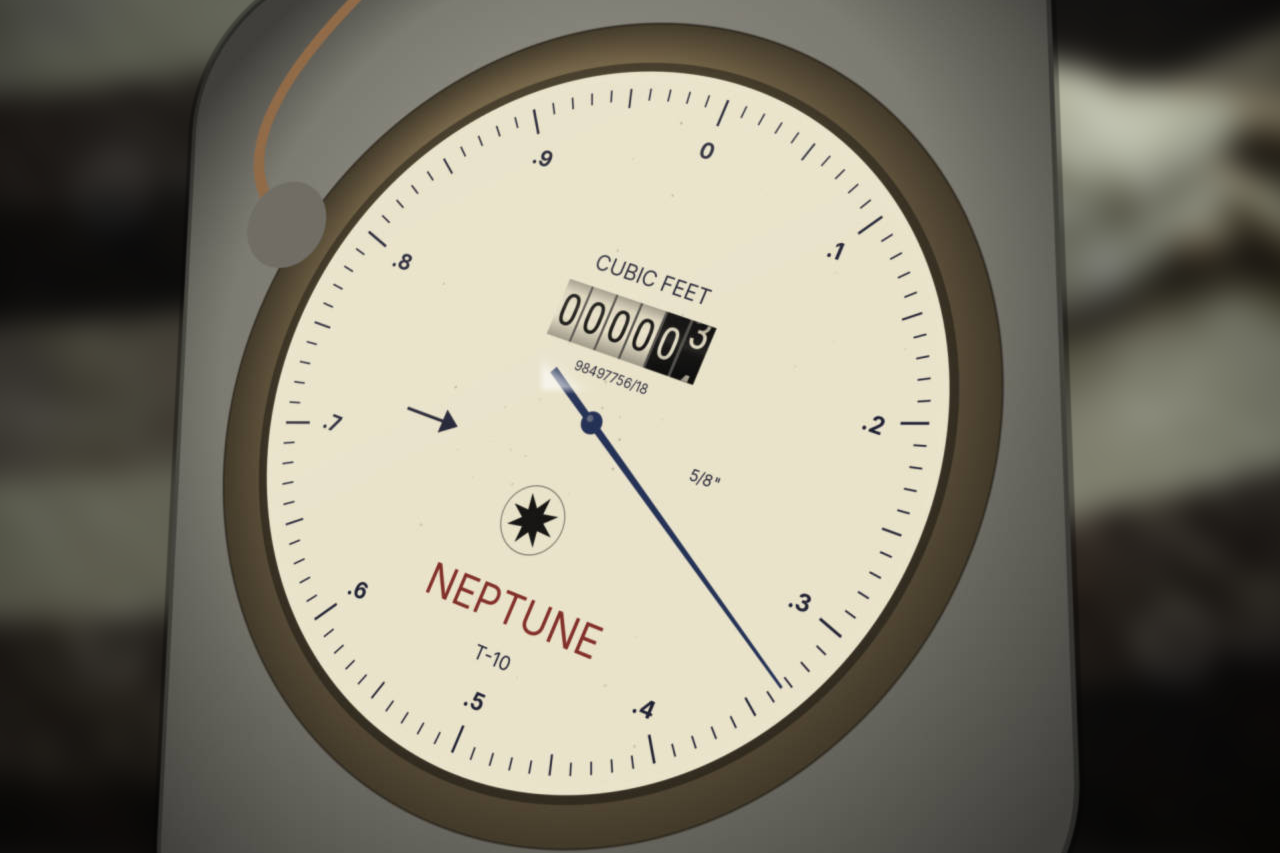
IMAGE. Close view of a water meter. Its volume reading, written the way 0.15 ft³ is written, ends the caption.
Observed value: 3.33 ft³
